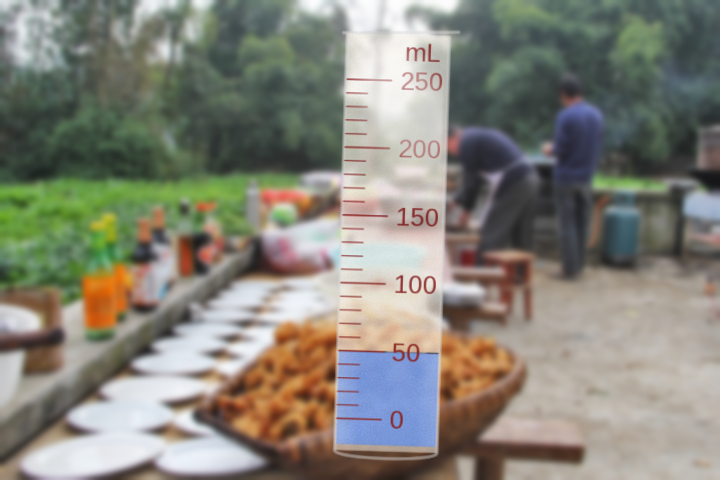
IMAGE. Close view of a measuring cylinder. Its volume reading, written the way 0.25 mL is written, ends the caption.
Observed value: 50 mL
